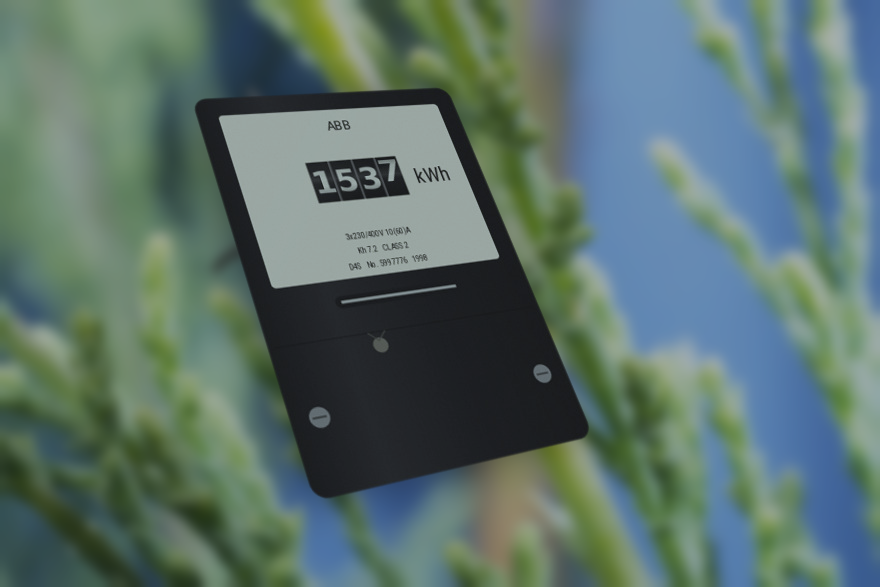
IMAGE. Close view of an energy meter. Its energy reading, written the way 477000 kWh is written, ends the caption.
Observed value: 1537 kWh
